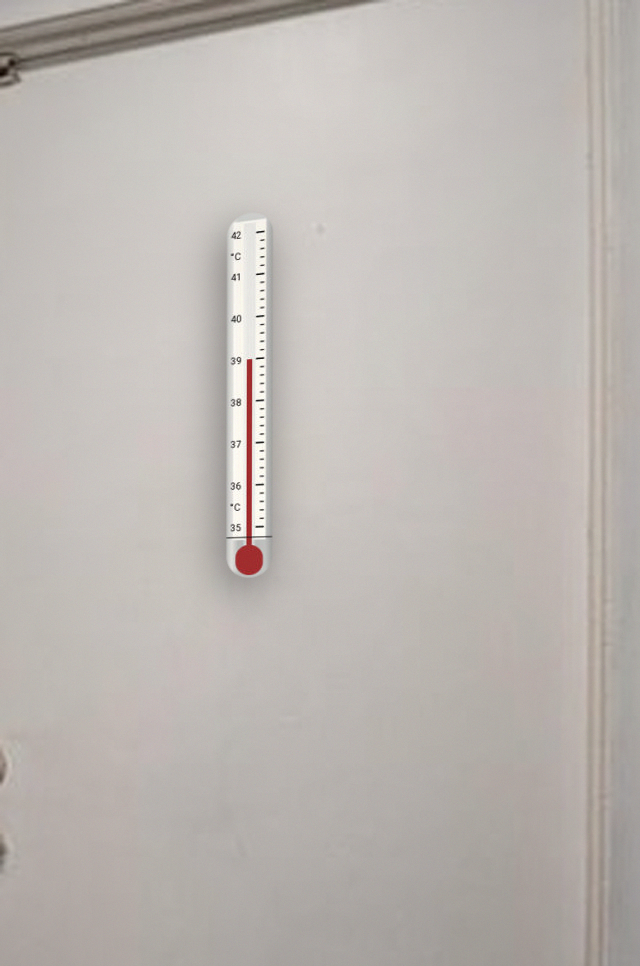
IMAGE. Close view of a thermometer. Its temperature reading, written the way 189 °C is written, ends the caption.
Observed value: 39 °C
